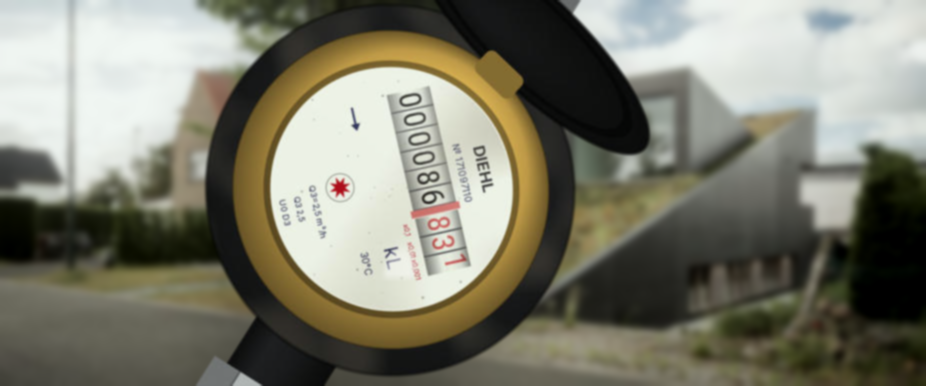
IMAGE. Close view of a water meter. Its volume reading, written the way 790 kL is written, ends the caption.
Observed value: 86.831 kL
